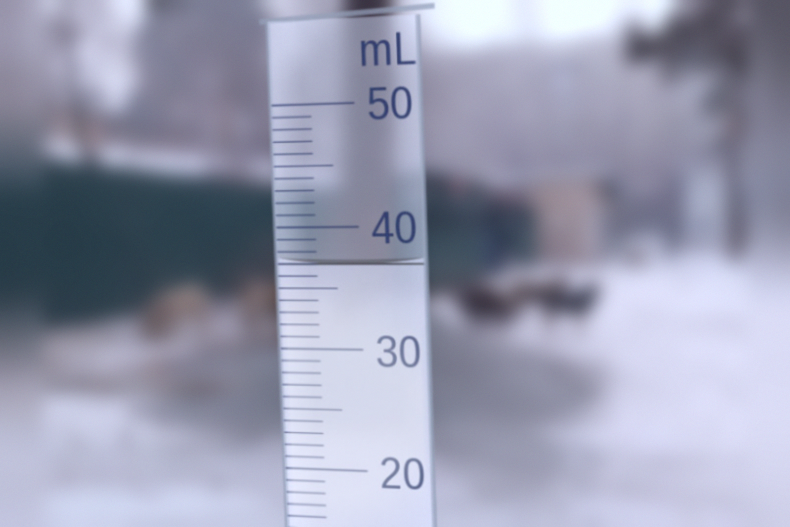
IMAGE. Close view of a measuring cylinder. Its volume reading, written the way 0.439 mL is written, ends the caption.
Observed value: 37 mL
